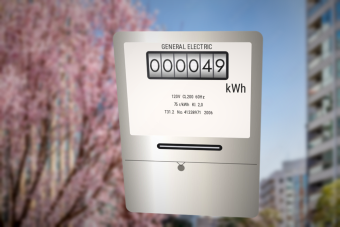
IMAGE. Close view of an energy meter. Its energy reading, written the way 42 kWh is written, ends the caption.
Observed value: 49 kWh
